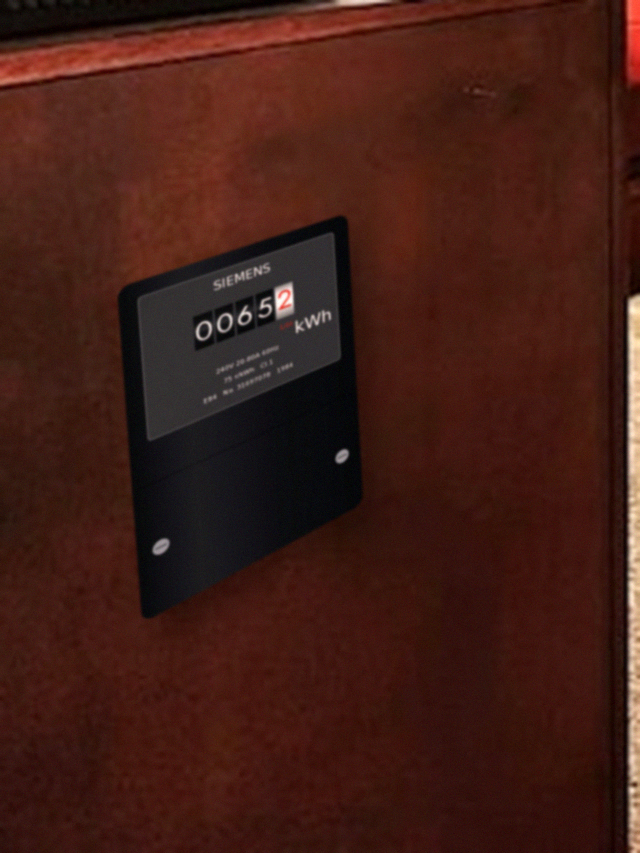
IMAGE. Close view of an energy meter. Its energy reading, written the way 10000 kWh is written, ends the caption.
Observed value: 65.2 kWh
